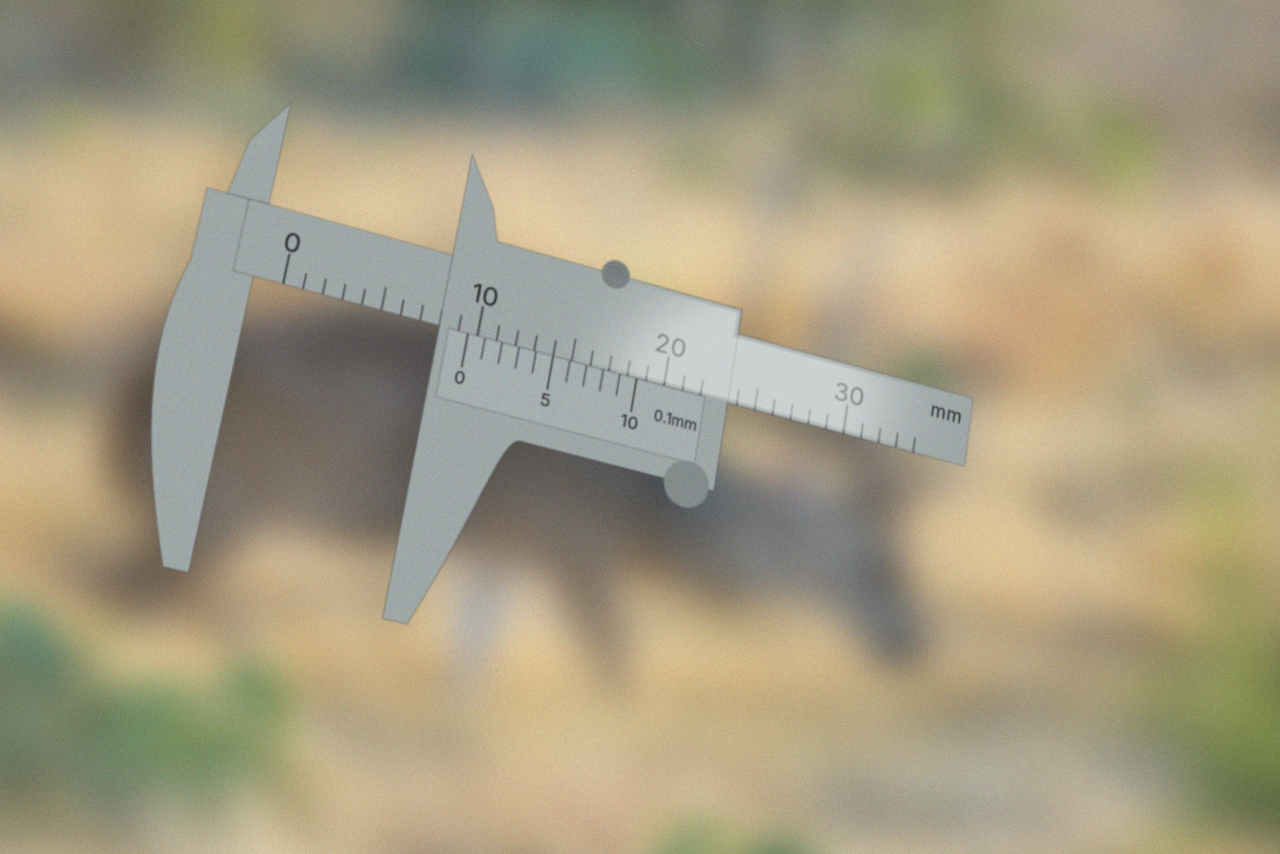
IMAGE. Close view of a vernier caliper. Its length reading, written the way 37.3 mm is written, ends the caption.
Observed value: 9.5 mm
